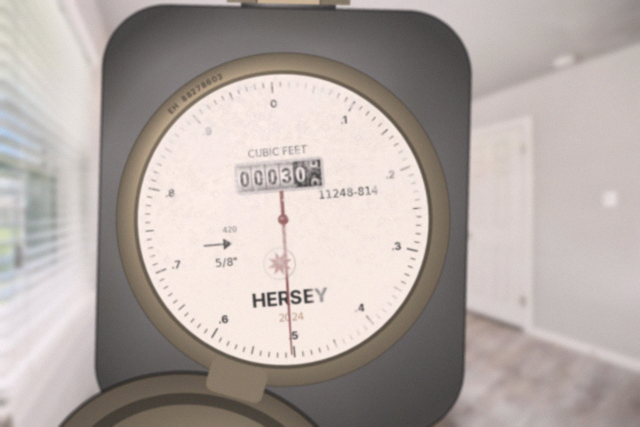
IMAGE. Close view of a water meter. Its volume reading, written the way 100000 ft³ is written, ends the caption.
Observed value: 308.50 ft³
